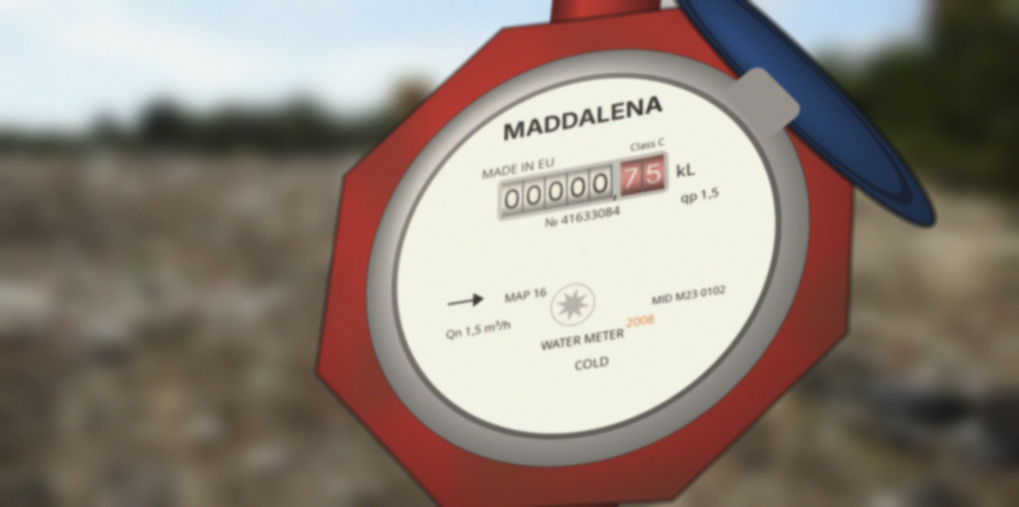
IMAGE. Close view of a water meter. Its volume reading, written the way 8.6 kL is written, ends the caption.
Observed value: 0.75 kL
